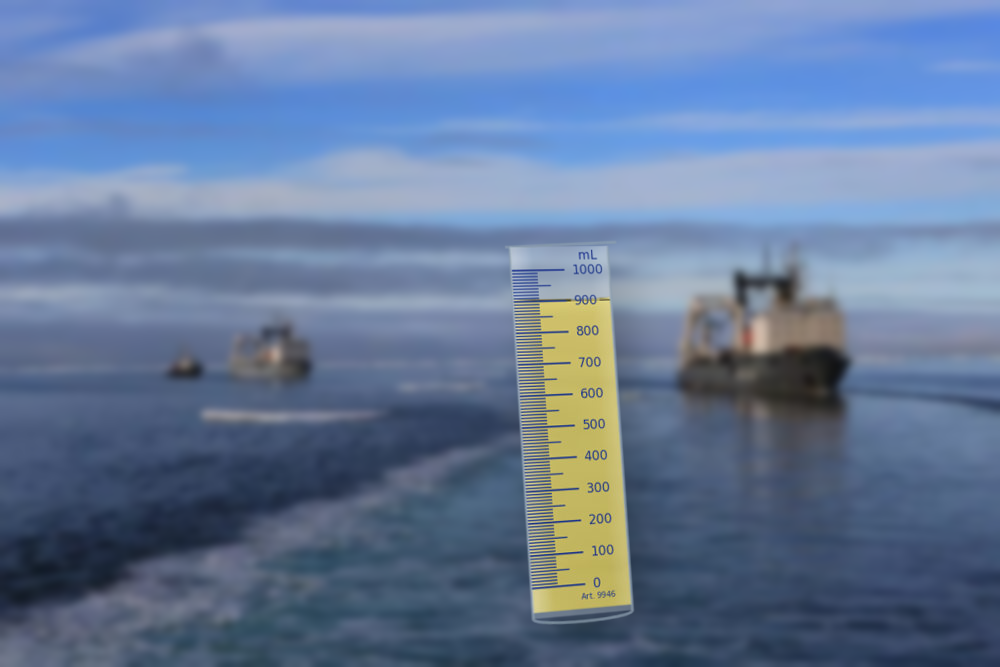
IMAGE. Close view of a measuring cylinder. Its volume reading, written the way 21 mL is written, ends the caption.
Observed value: 900 mL
